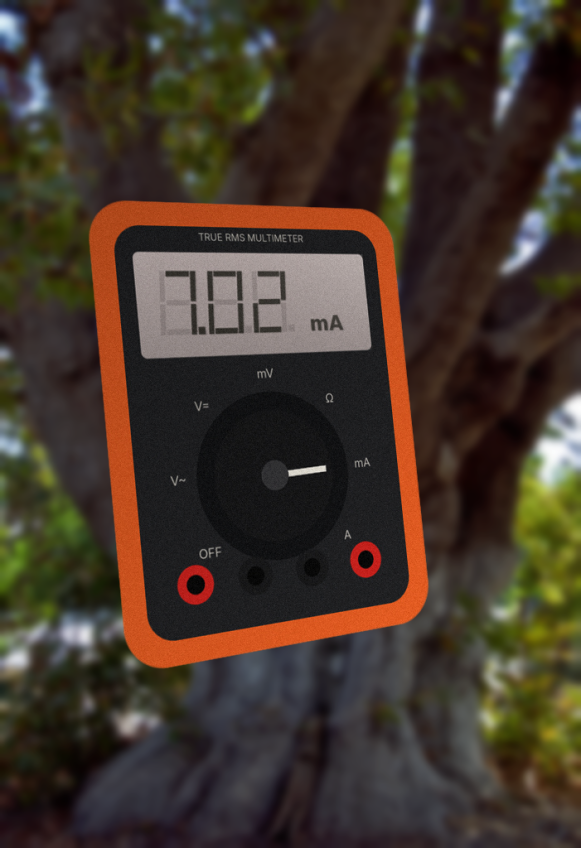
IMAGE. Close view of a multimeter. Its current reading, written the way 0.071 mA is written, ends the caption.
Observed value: 7.02 mA
